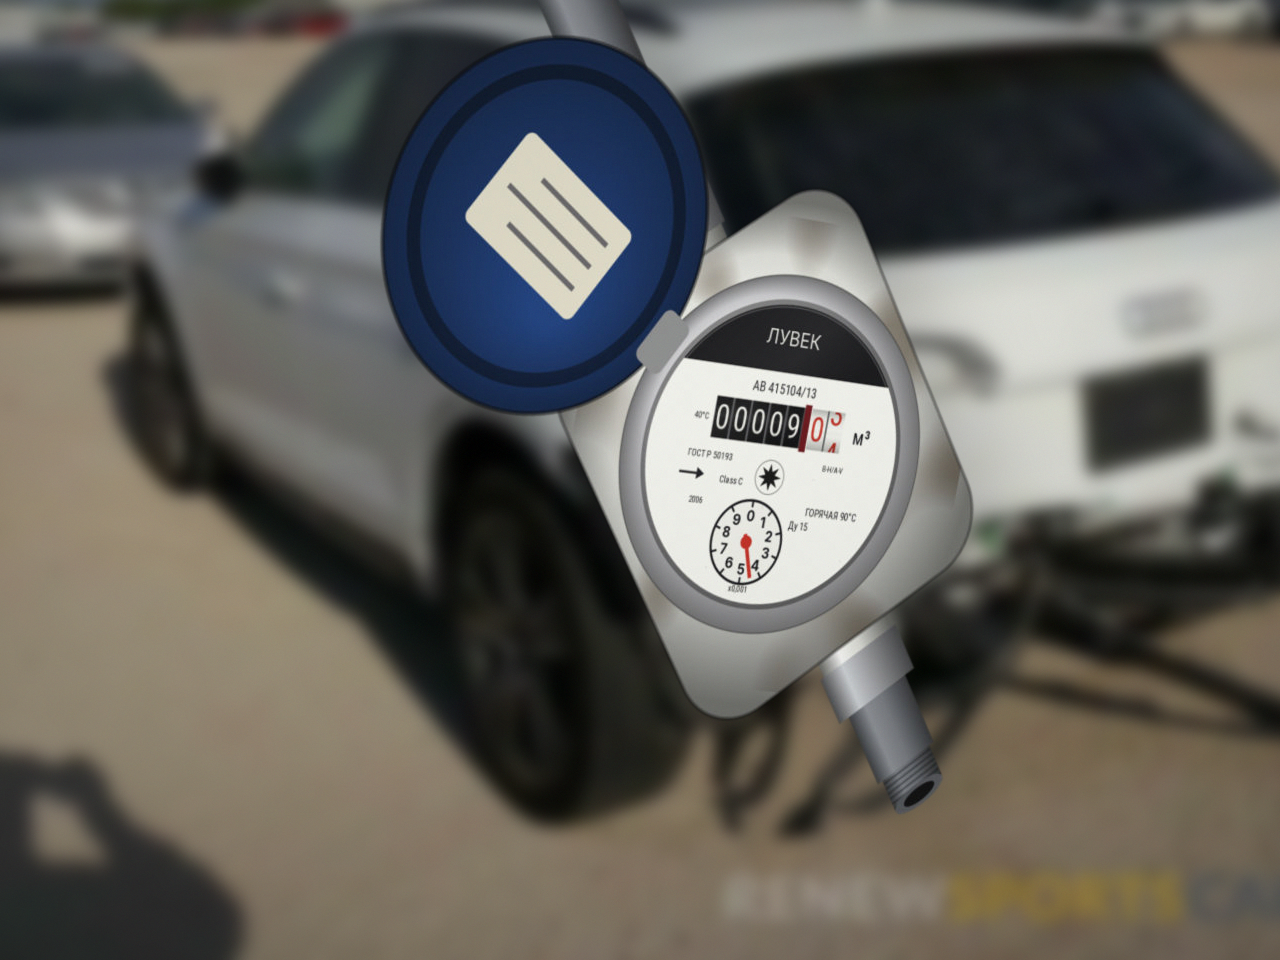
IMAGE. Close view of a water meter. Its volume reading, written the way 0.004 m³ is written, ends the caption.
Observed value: 9.034 m³
